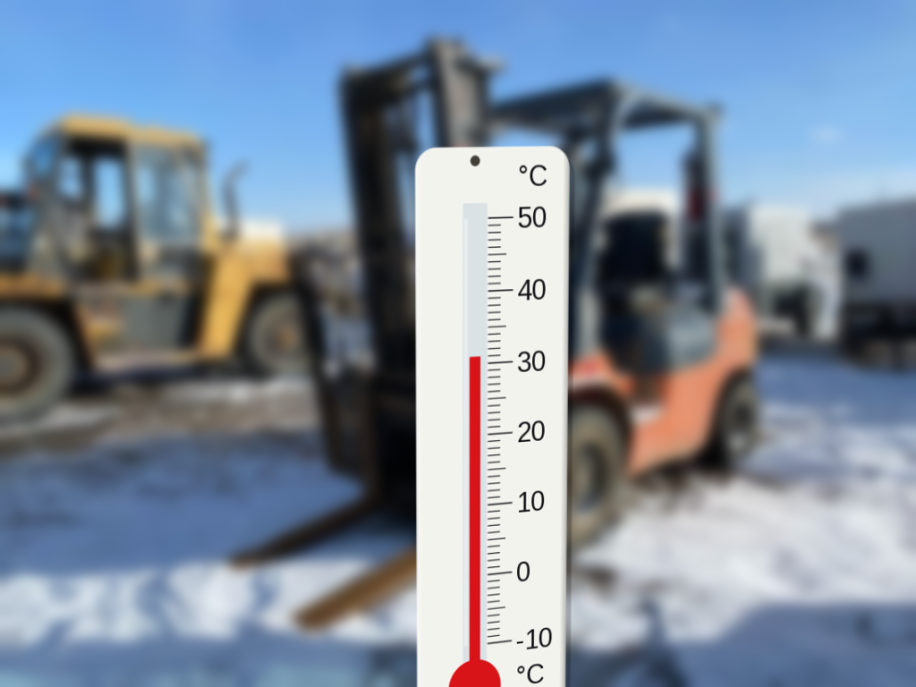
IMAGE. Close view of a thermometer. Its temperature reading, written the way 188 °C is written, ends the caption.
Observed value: 31 °C
